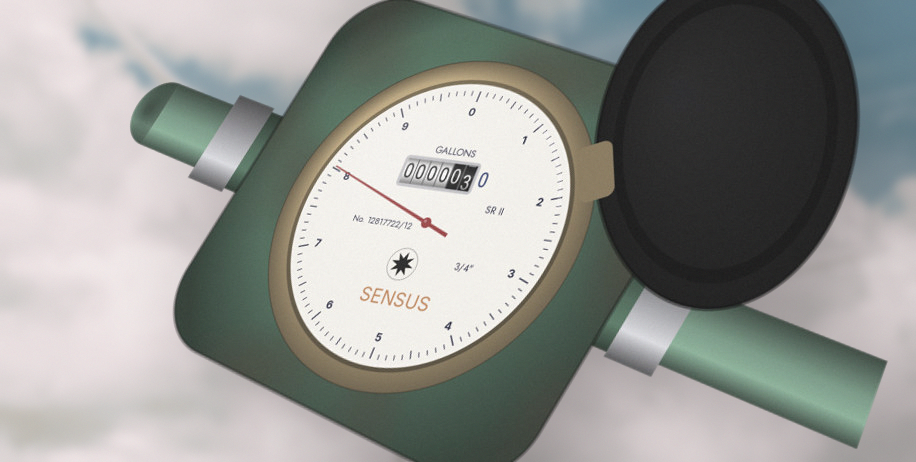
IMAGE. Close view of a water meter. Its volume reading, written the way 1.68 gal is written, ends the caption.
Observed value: 28.0 gal
